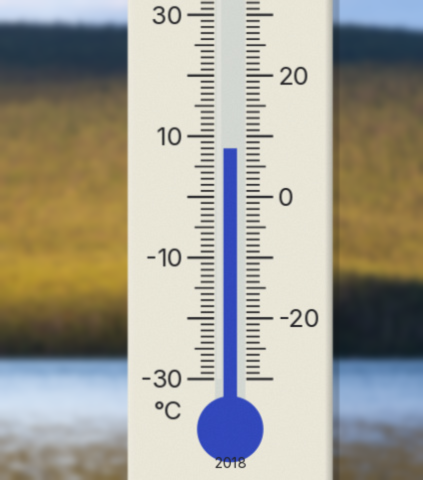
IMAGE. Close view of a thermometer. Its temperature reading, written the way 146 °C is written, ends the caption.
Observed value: 8 °C
